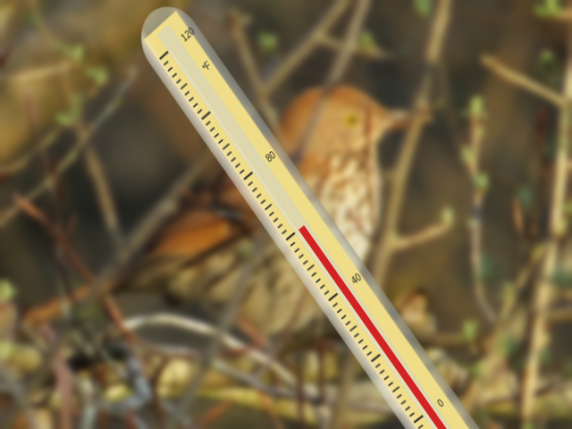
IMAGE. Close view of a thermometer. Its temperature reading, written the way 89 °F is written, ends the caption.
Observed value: 60 °F
